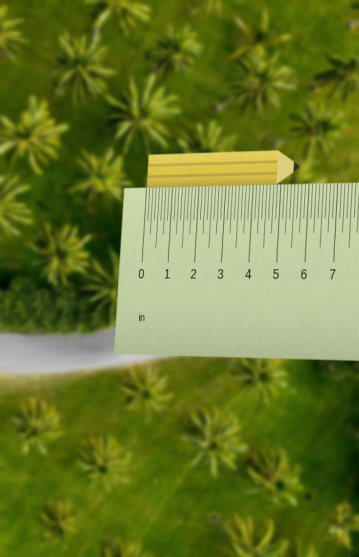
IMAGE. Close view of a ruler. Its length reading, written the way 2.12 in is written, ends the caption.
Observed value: 5.625 in
